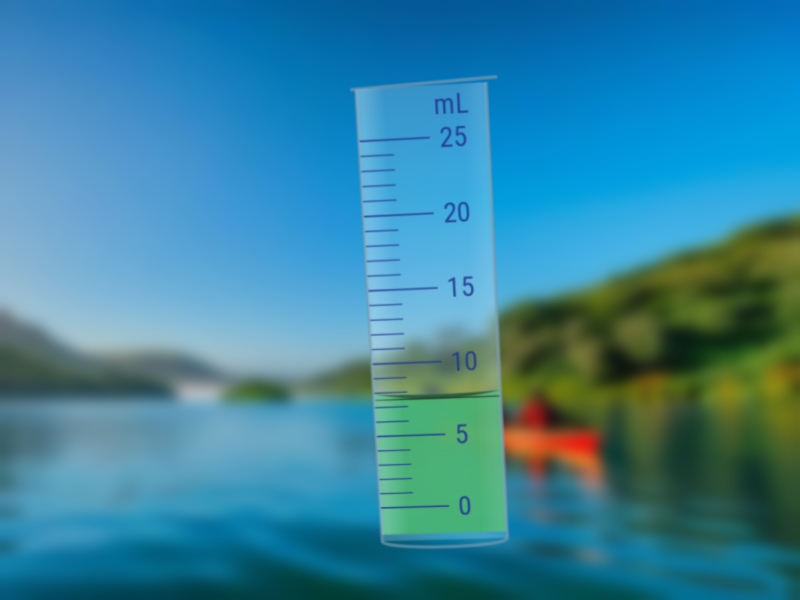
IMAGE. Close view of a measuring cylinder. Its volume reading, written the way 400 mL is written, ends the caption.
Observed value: 7.5 mL
